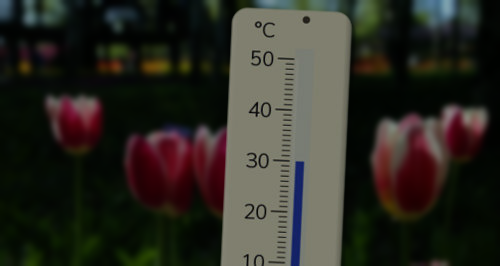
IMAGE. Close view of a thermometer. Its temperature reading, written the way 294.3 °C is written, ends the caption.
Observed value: 30 °C
